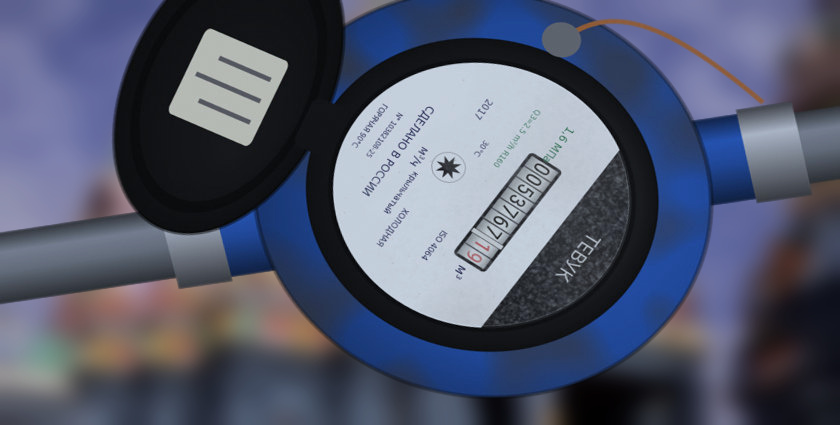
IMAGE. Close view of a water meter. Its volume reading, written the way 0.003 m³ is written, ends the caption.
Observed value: 53767.19 m³
